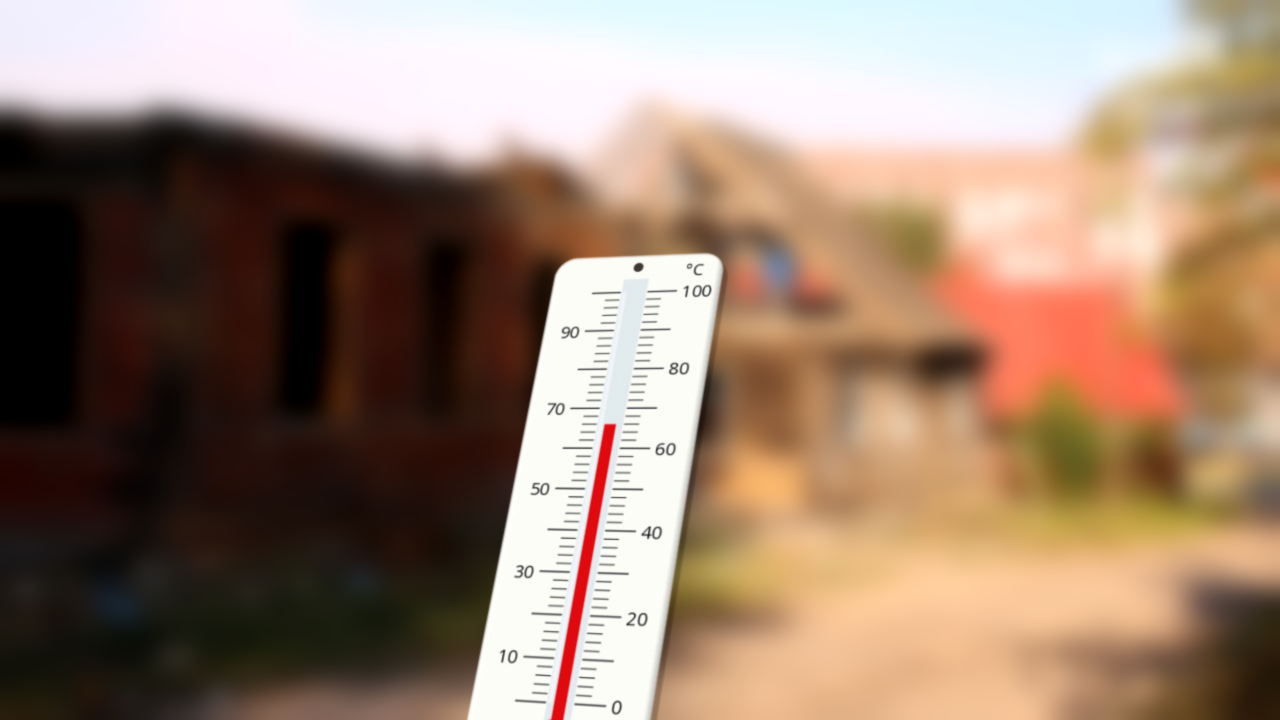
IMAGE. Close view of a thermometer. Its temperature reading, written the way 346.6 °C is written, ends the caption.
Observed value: 66 °C
